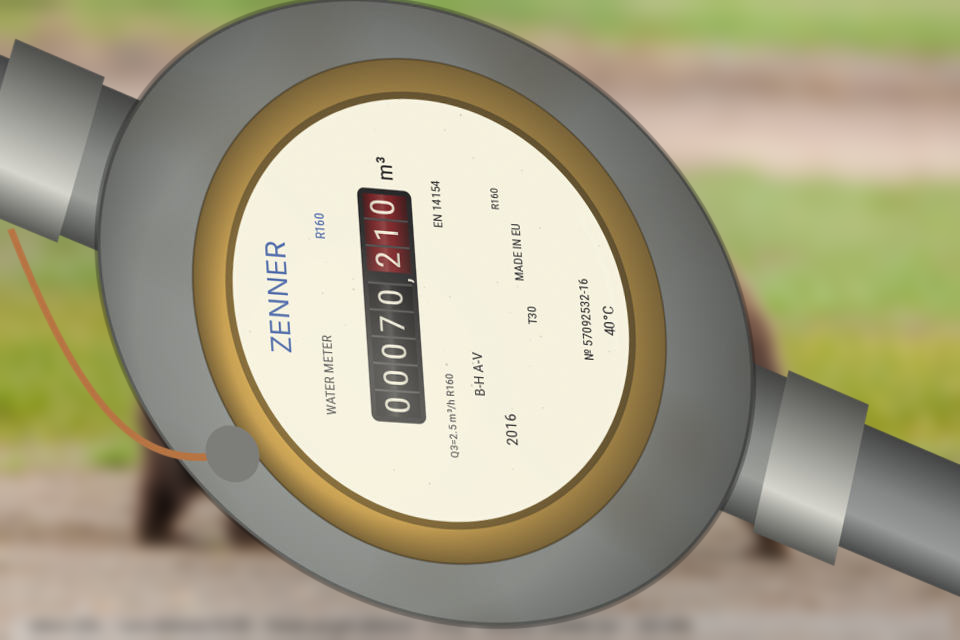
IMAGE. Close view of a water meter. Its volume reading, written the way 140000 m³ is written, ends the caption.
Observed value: 70.210 m³
